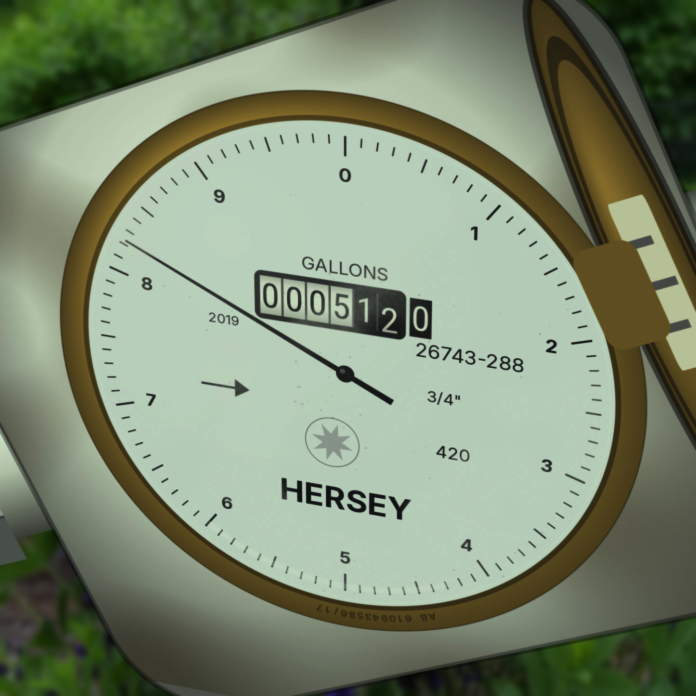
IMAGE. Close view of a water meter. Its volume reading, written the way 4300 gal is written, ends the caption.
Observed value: 5118.2 gal
